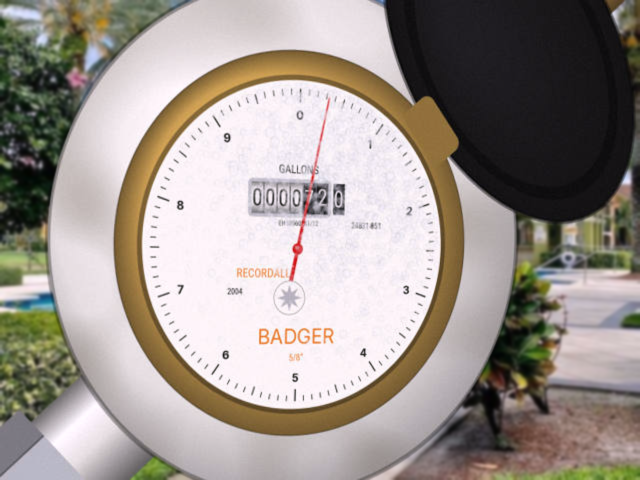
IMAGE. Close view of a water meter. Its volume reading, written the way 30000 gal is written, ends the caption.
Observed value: 720.3 gal
